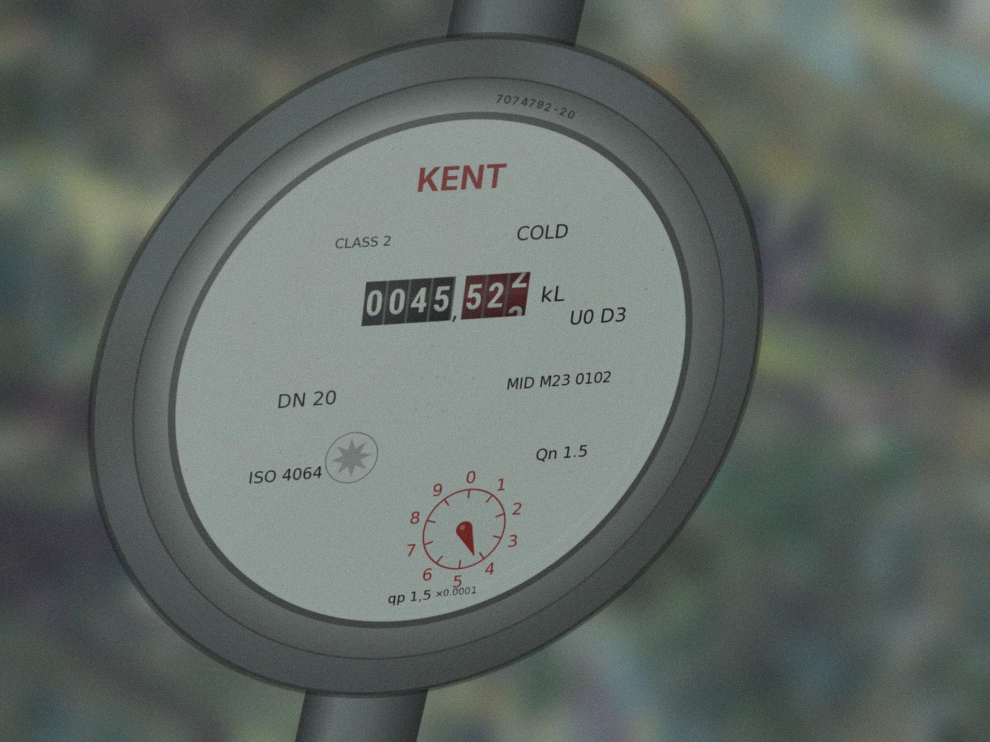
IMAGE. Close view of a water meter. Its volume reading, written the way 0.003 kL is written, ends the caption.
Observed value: 45.5224 kL
